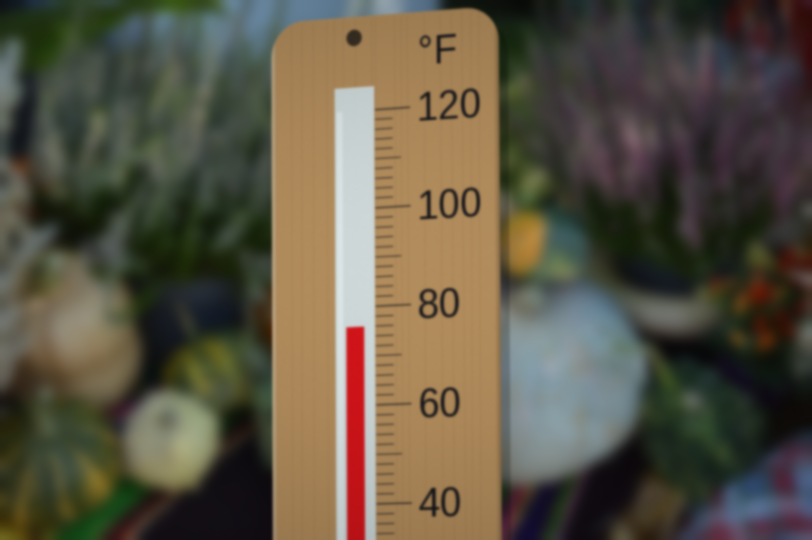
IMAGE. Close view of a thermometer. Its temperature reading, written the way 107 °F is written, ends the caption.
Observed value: 76 °F
